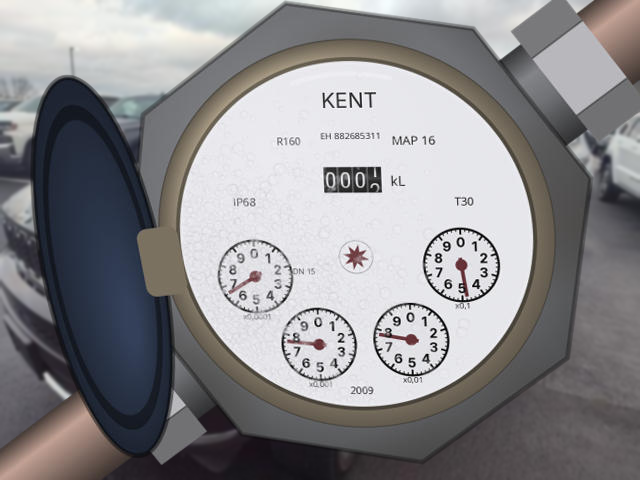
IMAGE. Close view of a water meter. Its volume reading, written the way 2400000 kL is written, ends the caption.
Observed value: 1.4776 kL
